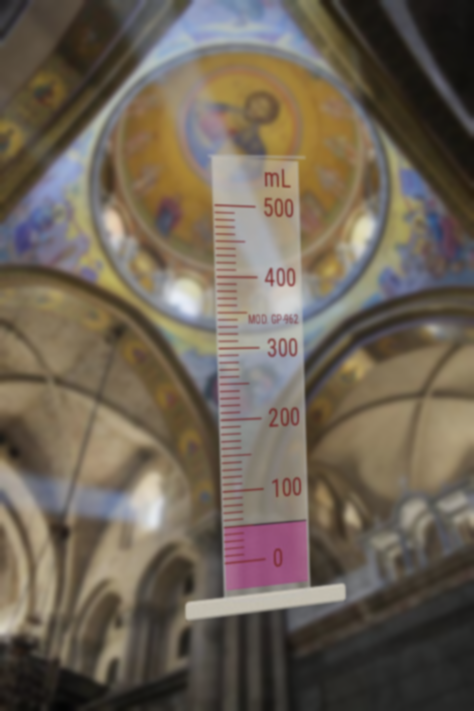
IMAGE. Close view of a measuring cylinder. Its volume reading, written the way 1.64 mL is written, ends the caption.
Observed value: 50 mL
